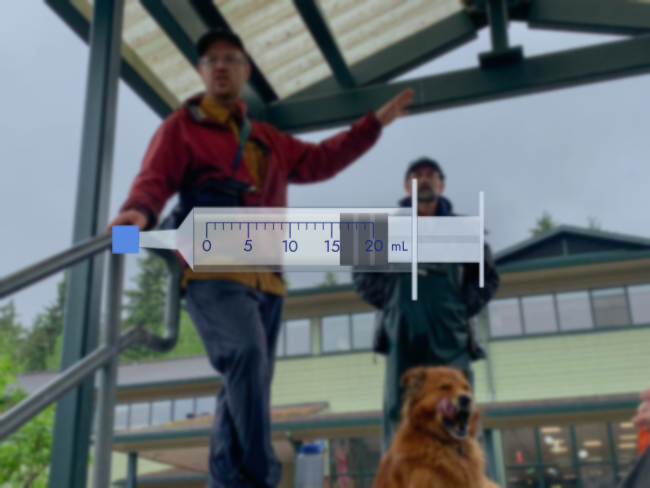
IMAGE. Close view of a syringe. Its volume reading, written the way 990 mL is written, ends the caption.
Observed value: 16 mL
